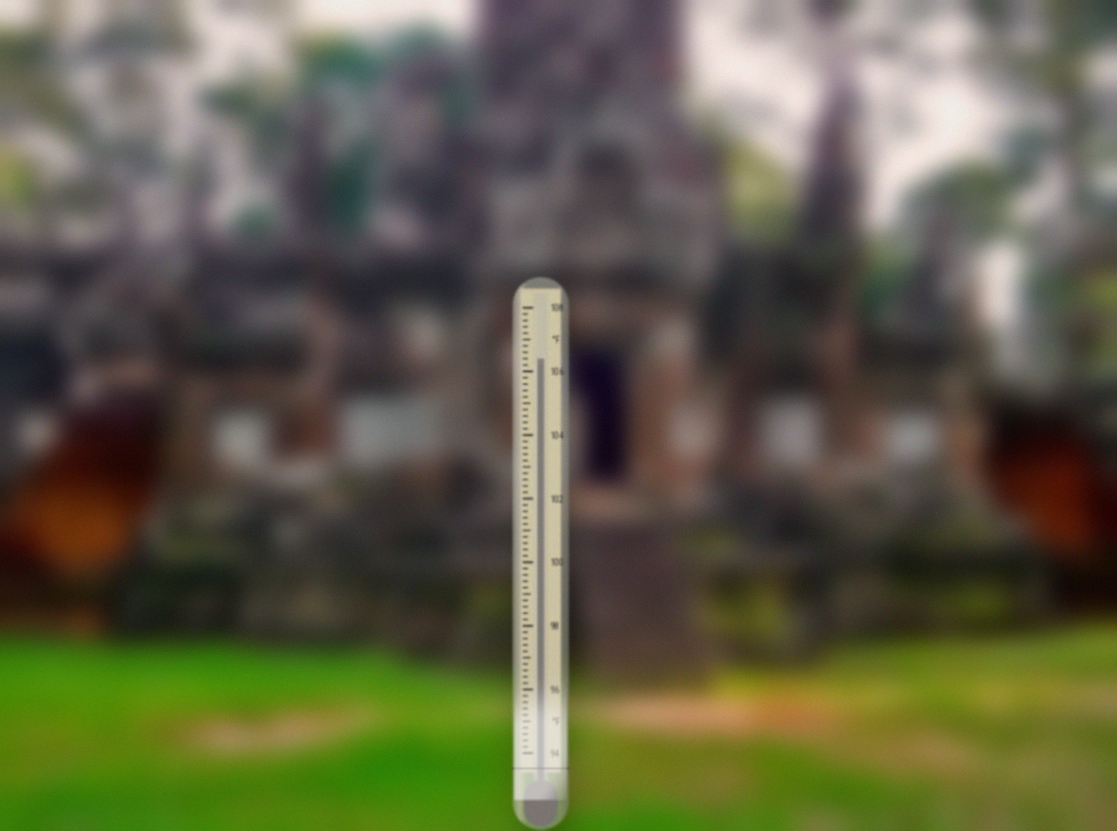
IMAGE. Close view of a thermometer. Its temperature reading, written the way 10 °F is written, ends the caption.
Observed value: 106.4 °F
